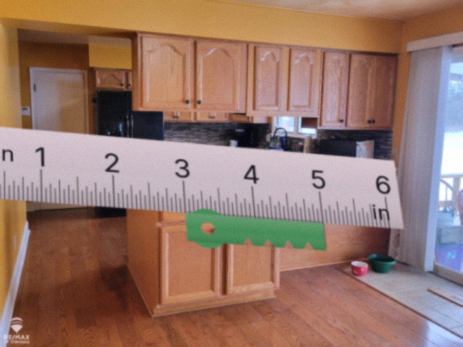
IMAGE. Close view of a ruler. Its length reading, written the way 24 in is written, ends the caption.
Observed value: 2 in
